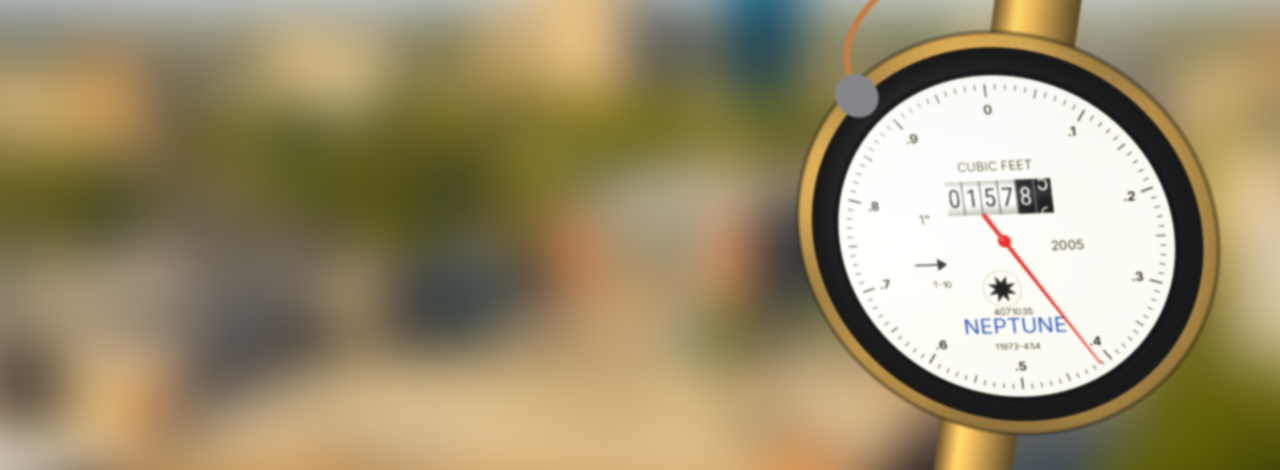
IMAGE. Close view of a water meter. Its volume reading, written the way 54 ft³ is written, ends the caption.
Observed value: 15785.41 ft³
